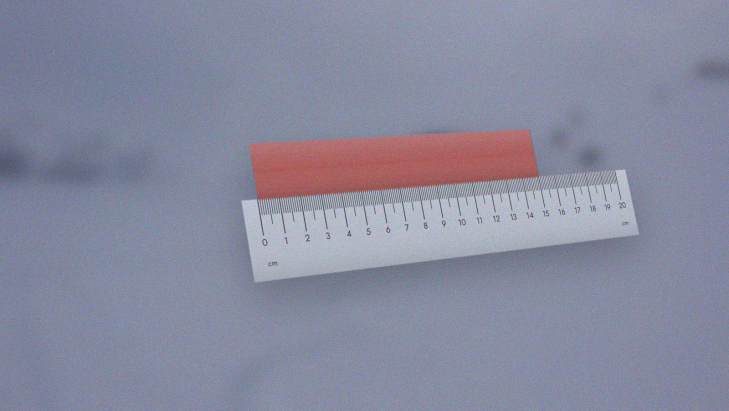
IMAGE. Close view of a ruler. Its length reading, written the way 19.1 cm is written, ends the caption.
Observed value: 15 cm
